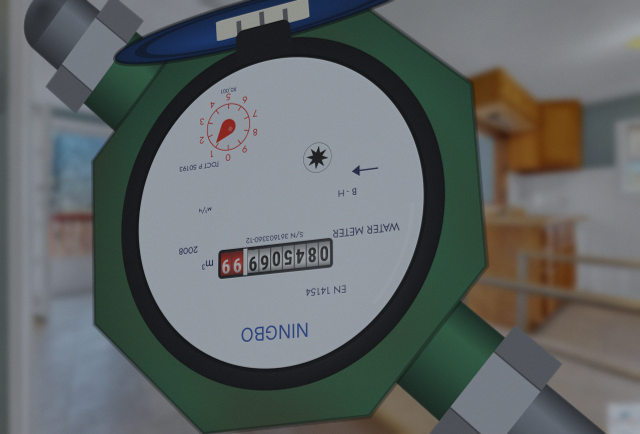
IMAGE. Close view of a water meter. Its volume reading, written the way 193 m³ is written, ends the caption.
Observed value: 845069.991 m³
